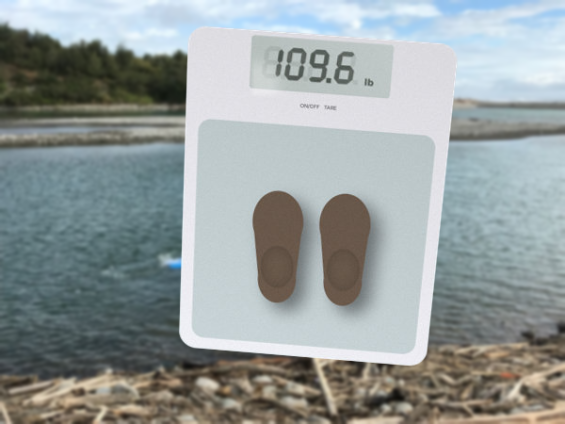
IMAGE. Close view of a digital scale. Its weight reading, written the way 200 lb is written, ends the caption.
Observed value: 109.6 lb
